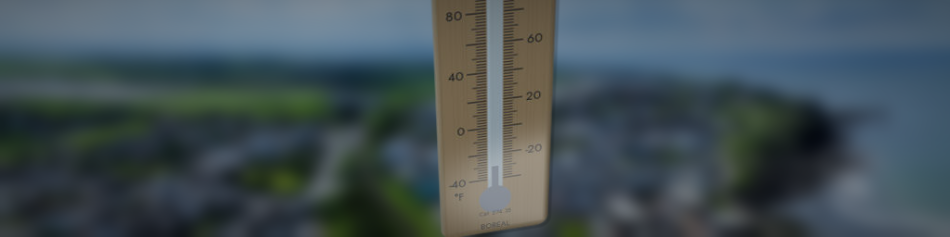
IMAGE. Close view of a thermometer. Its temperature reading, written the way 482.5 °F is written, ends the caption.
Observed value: -30 °F
